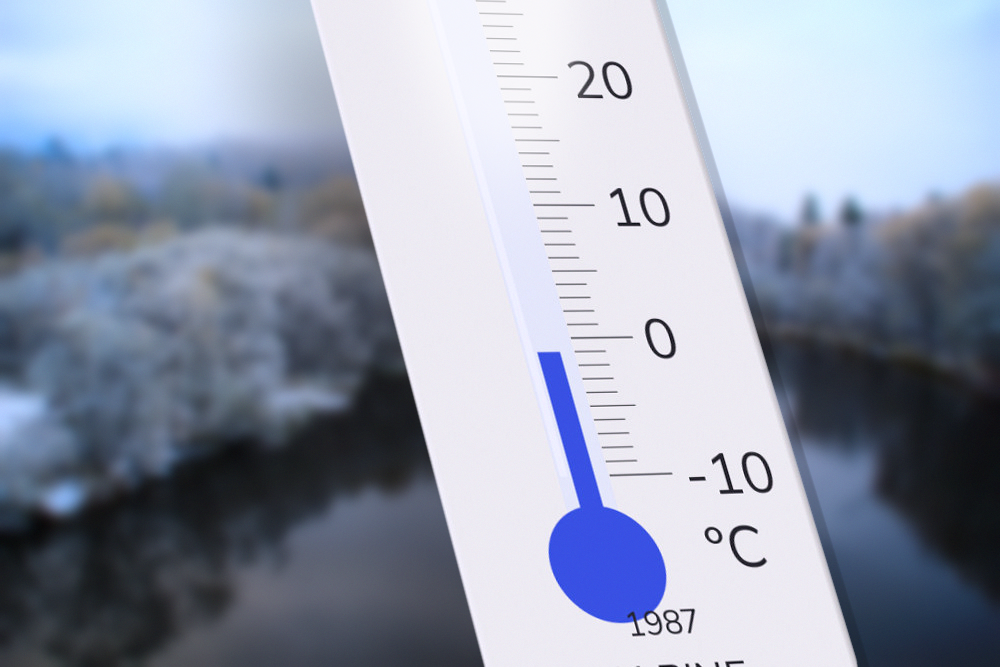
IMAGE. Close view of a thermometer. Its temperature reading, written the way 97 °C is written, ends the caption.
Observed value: -1 °C
